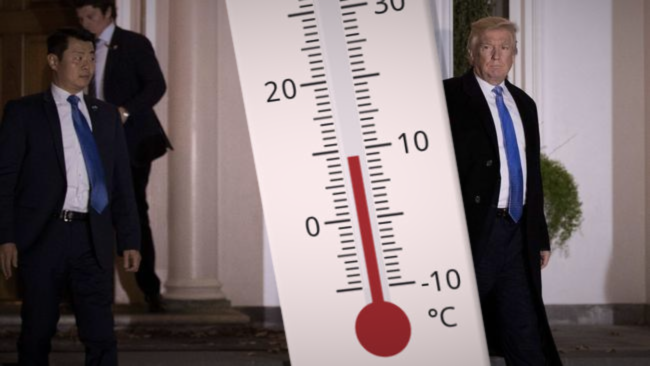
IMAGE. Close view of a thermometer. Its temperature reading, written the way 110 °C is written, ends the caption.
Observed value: 9 °C
